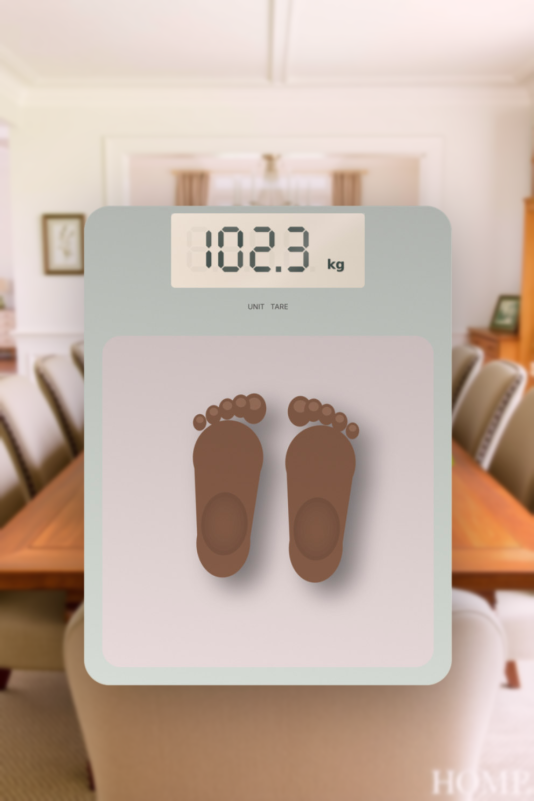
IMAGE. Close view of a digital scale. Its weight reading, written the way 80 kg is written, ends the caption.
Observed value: 102.3 kg
